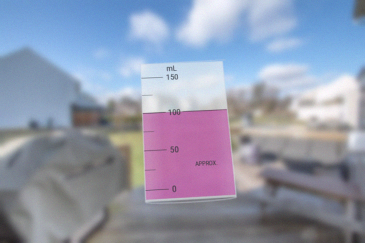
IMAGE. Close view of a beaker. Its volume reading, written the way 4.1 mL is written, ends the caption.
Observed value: 100 mL
